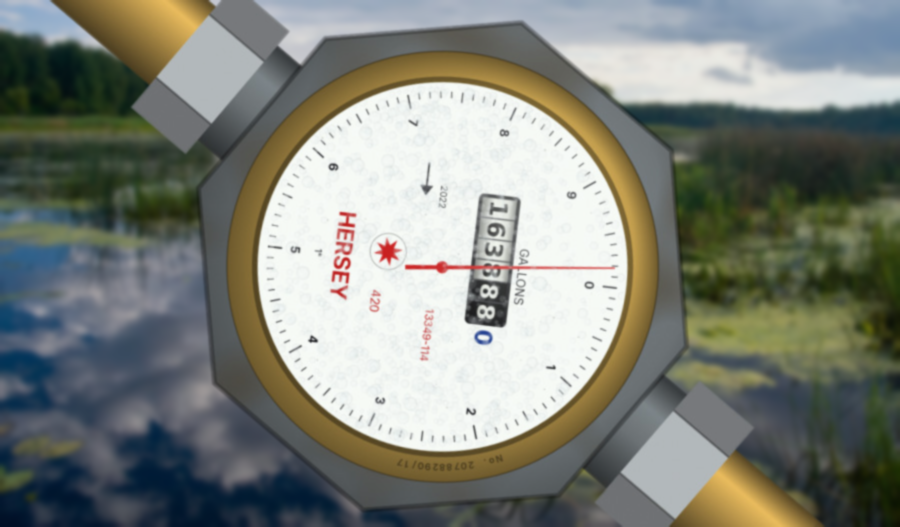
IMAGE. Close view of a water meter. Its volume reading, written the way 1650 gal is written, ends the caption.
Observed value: 1638879.8 gal
